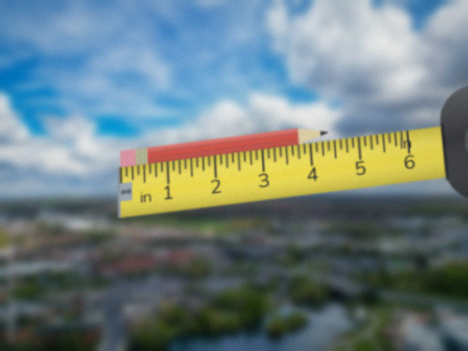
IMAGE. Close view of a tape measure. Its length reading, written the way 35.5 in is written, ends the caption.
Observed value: 4.375 in
